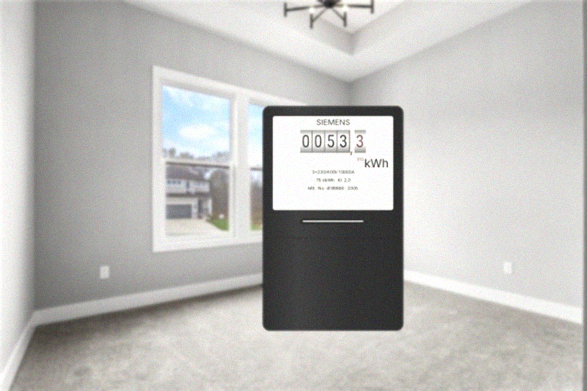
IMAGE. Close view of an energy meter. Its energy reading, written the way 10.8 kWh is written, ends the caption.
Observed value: 53.3 kWh
